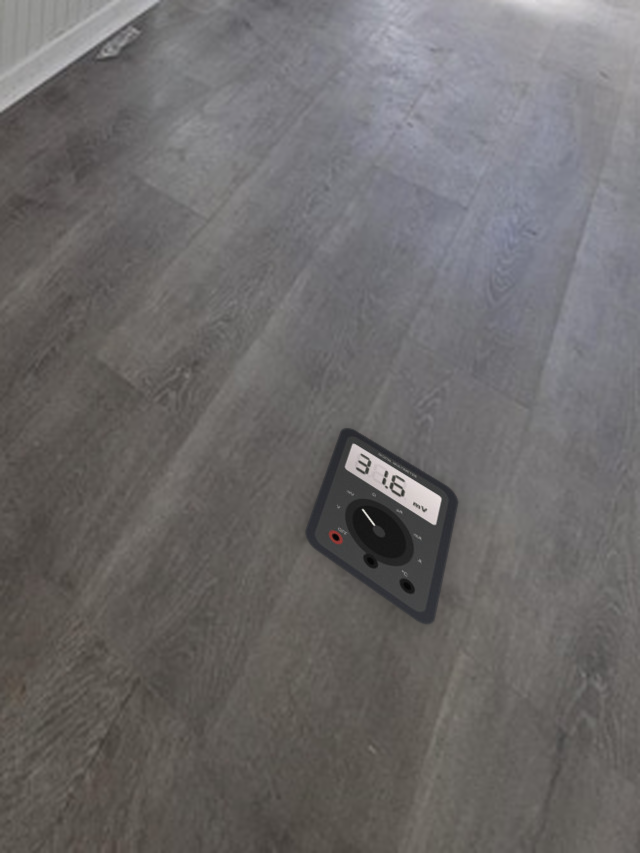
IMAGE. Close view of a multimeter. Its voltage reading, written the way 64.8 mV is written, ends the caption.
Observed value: 31.6 mV
